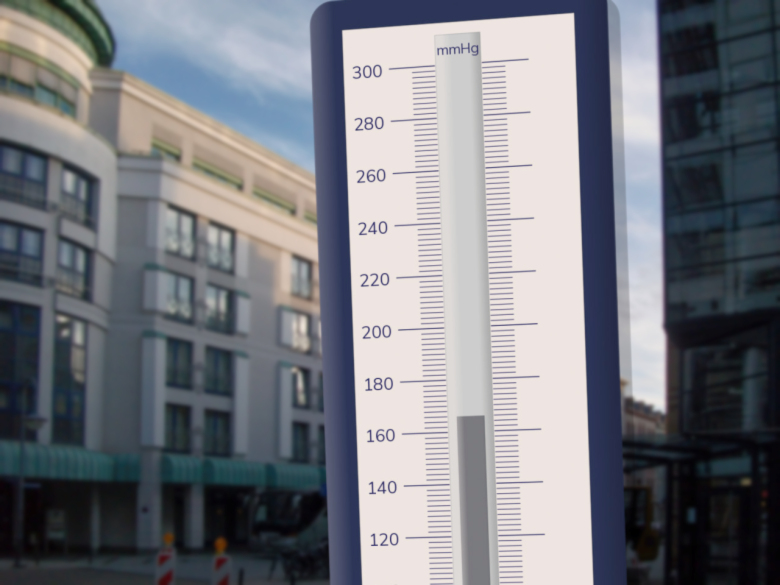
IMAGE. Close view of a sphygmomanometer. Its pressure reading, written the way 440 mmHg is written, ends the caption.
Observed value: 166 mmHg
